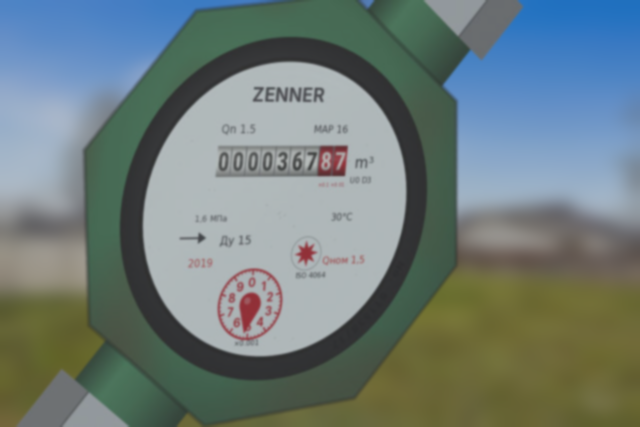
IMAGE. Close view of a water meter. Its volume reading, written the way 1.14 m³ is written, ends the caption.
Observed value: 367.875 m³
